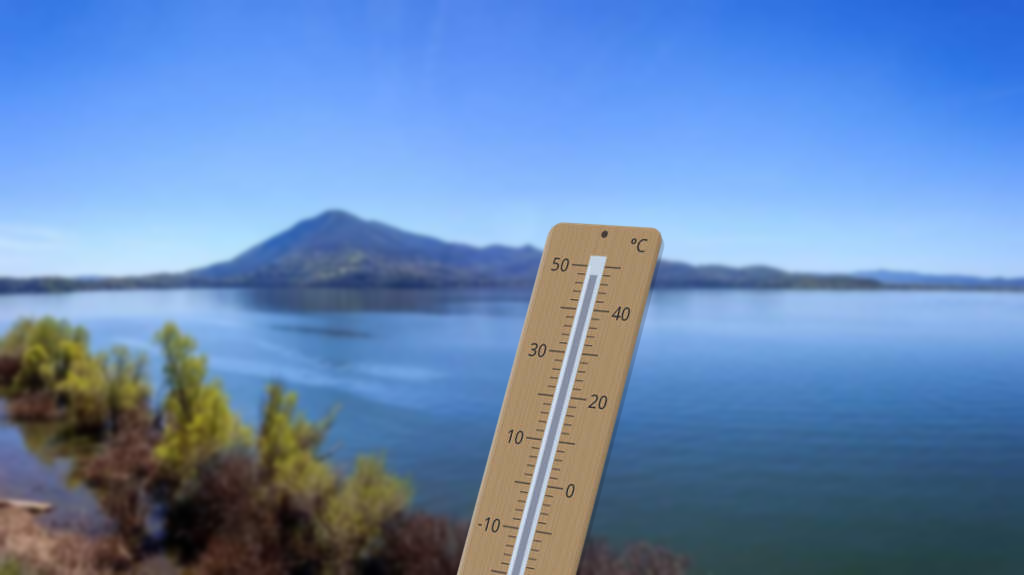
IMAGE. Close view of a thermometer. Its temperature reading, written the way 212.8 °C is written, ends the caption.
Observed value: 48 °C
